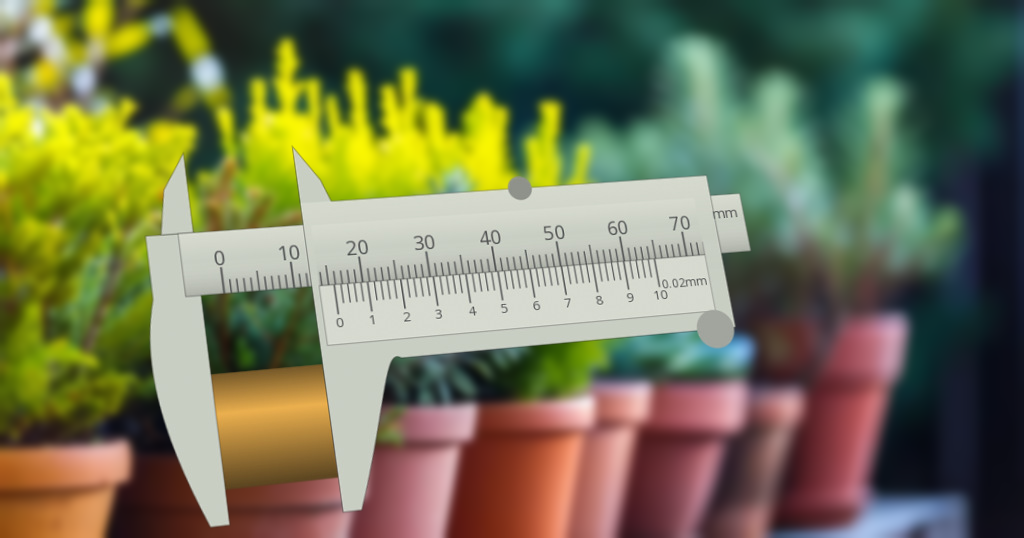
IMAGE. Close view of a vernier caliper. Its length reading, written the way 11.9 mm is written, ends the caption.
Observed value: 15.8 mm
